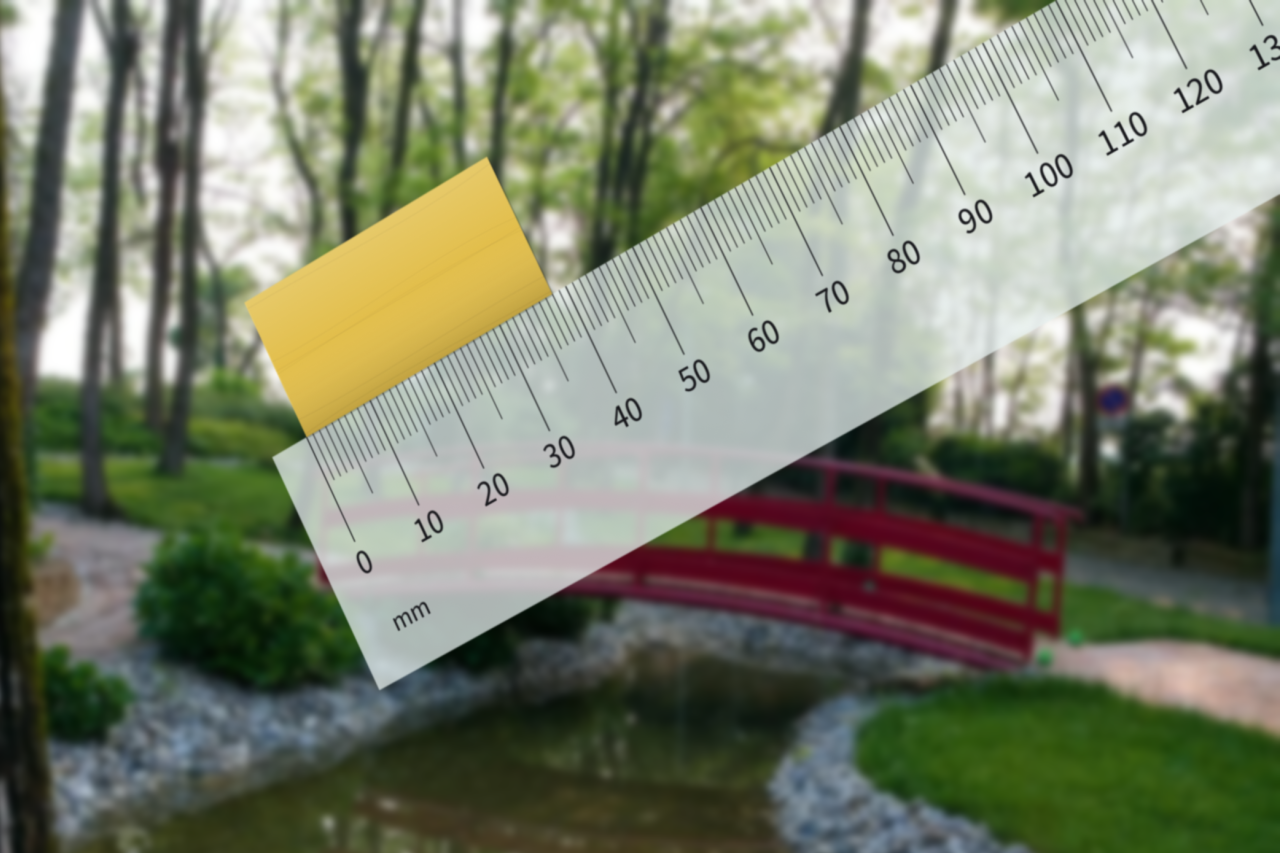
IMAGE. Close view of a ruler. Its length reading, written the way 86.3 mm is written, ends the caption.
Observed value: 38 mm
